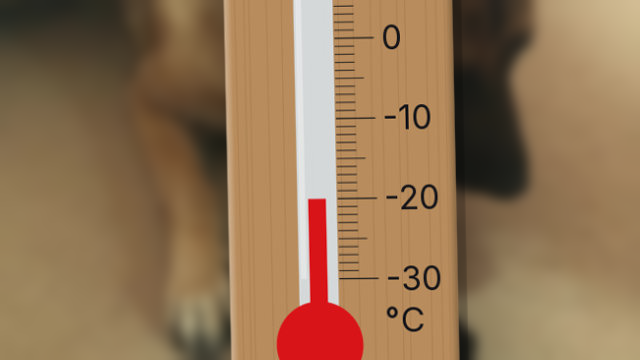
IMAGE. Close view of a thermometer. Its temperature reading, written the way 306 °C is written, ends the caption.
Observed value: -20 °C
